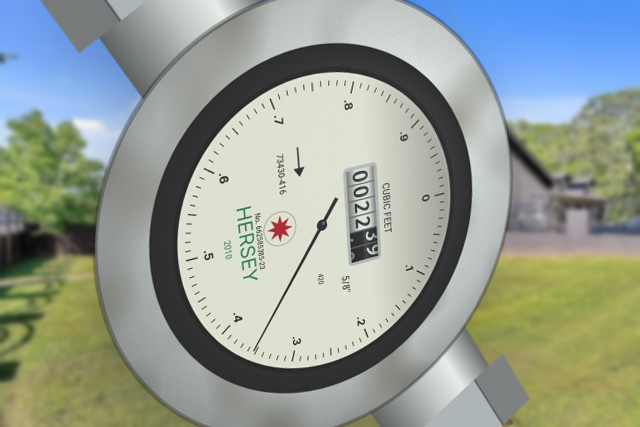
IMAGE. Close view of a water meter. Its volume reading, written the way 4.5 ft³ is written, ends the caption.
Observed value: 2239.35 ft³
